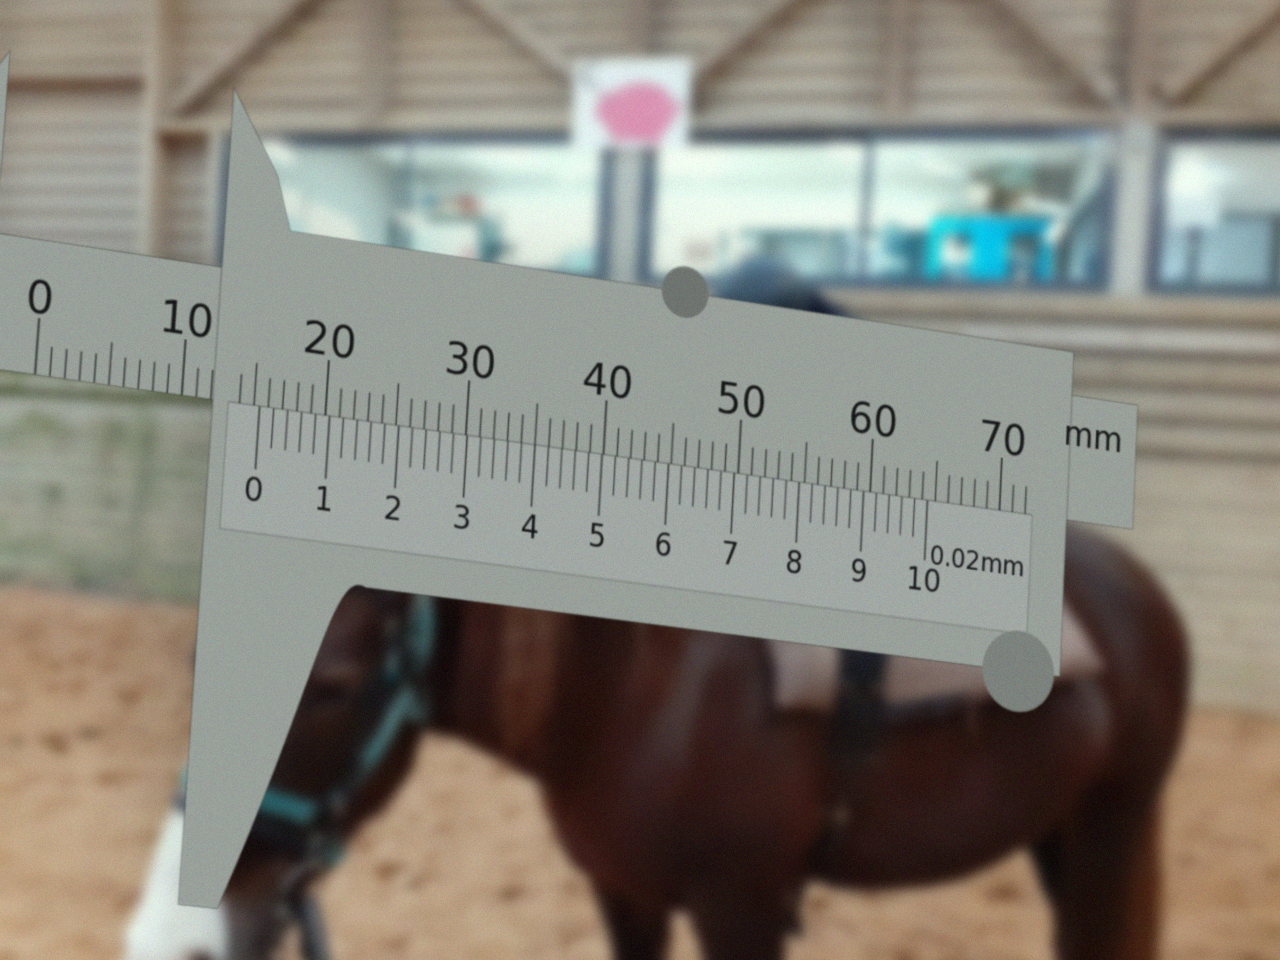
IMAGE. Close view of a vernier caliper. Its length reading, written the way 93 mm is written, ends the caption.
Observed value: 15.4 mm
